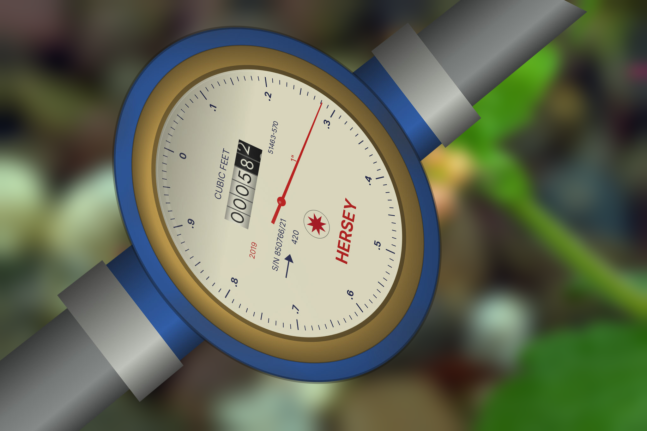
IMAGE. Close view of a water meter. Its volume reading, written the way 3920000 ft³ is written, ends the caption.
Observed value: 582.28 ft³
